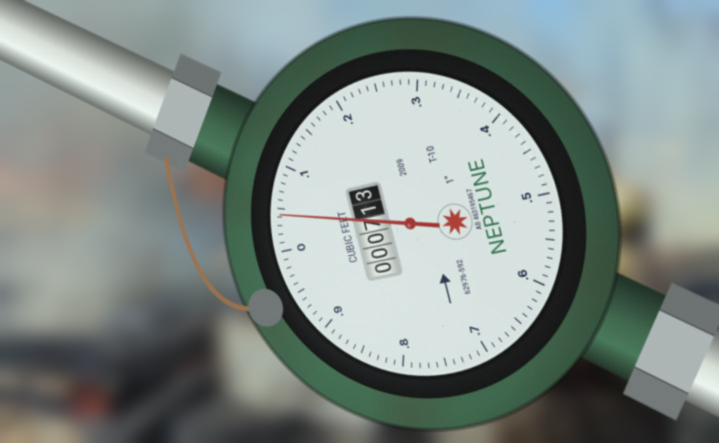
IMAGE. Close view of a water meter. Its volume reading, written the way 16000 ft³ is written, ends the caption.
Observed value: 713.04 ft³
